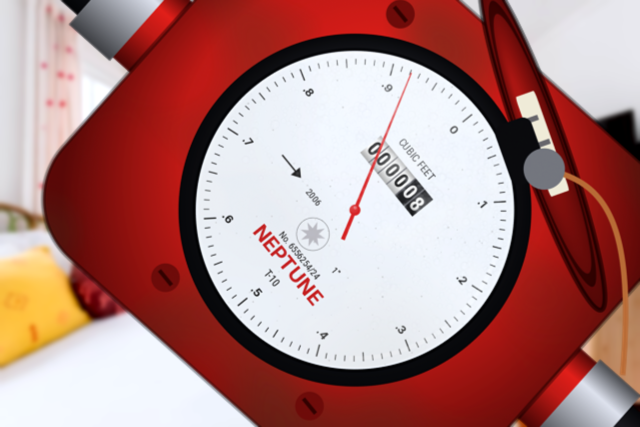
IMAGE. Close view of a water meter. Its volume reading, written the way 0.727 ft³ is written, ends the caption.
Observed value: 7.92 ft³
